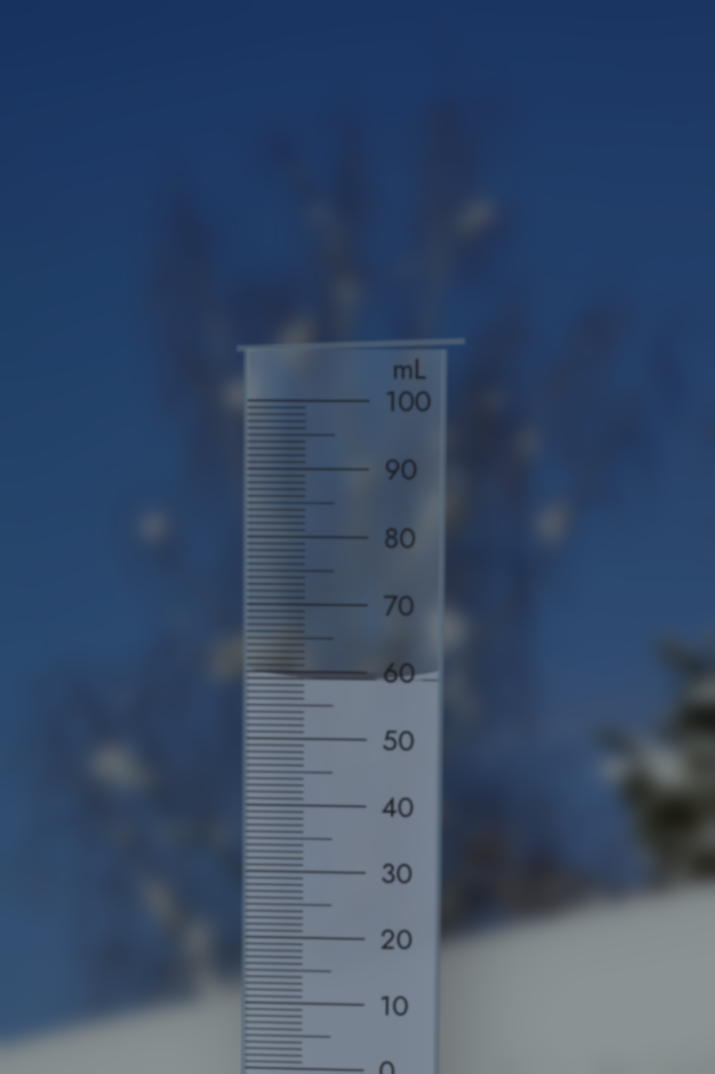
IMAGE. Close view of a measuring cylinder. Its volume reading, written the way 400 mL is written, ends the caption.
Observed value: 59 mL
